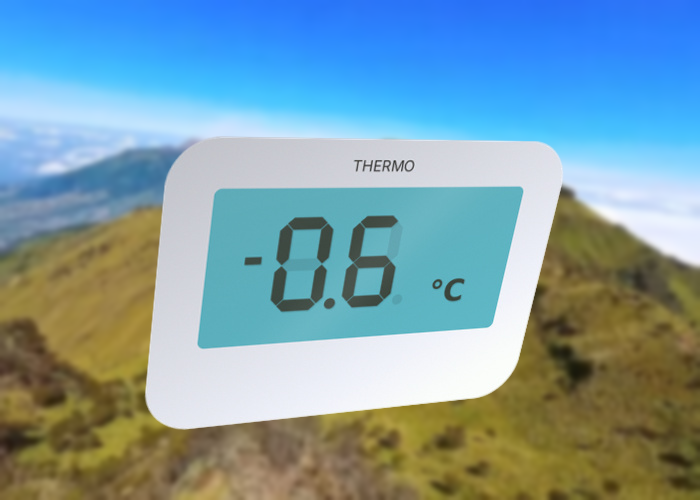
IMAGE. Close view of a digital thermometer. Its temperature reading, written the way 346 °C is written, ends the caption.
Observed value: -0.6 °C
